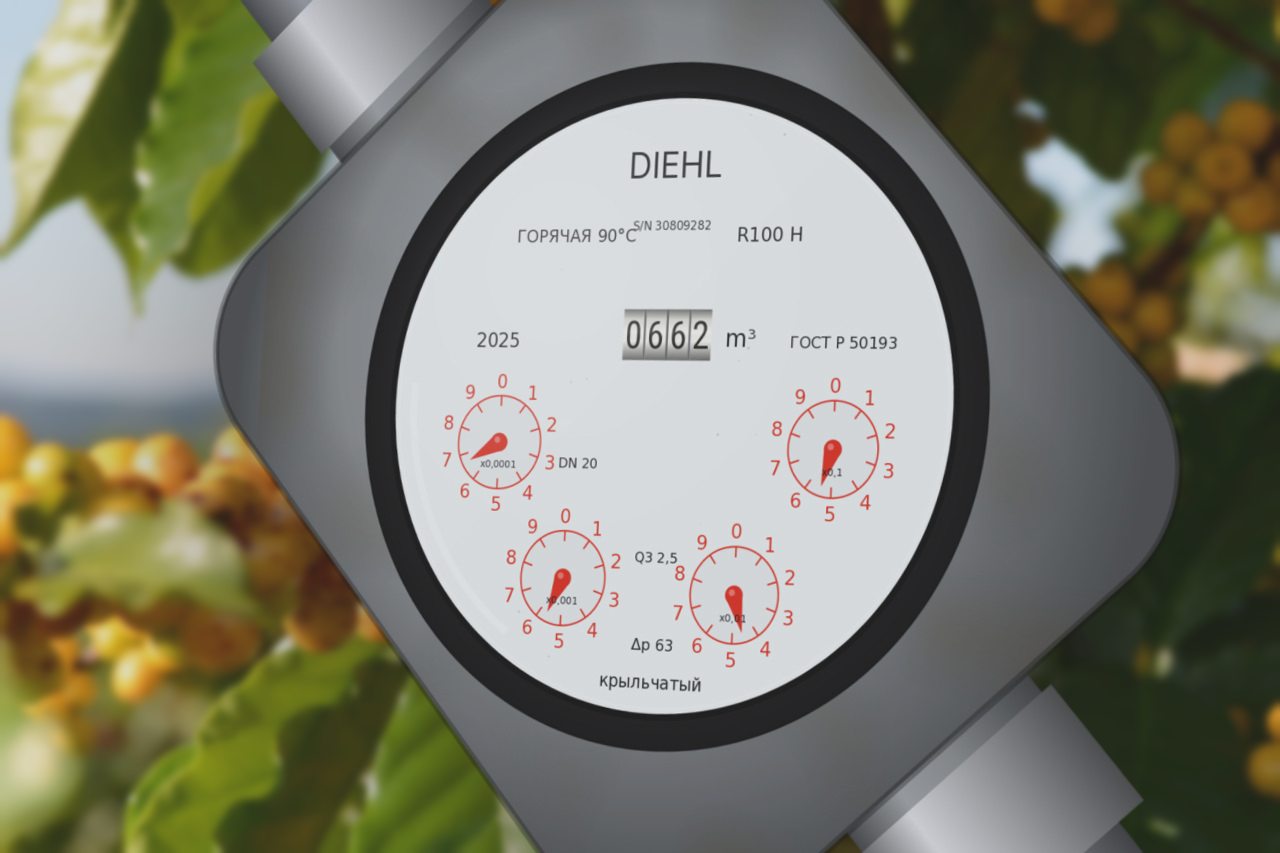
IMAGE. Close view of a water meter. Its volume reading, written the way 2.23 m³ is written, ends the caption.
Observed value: 662.5456 m³
